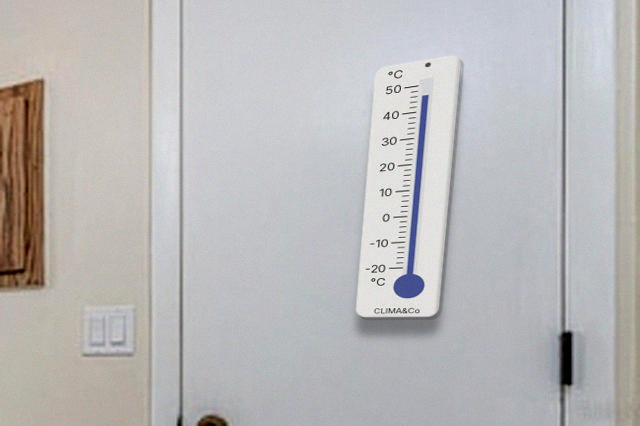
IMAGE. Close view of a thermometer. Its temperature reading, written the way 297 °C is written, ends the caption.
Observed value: 46 °C
